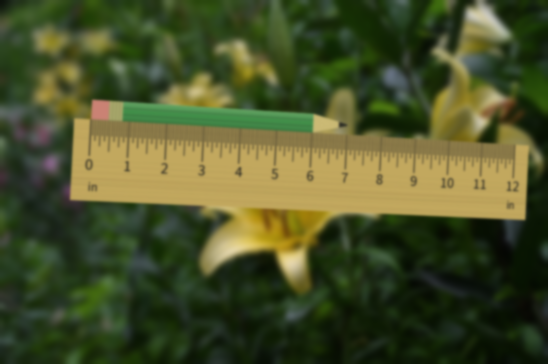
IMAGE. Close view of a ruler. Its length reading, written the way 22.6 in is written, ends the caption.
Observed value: 7 in
